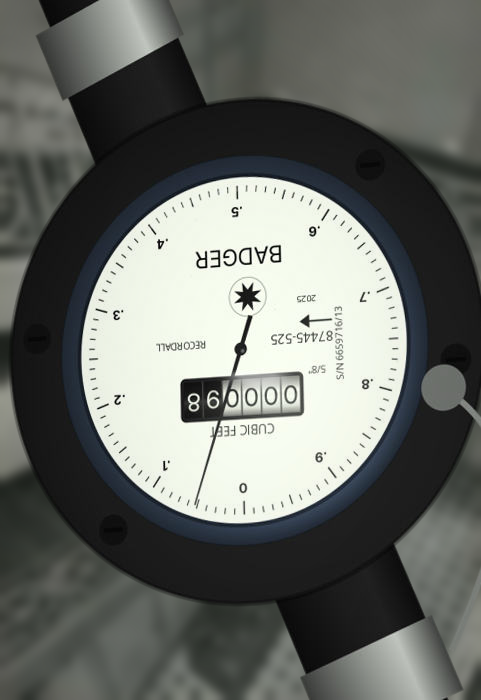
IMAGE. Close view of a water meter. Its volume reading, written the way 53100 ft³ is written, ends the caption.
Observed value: 98.05 ft³
